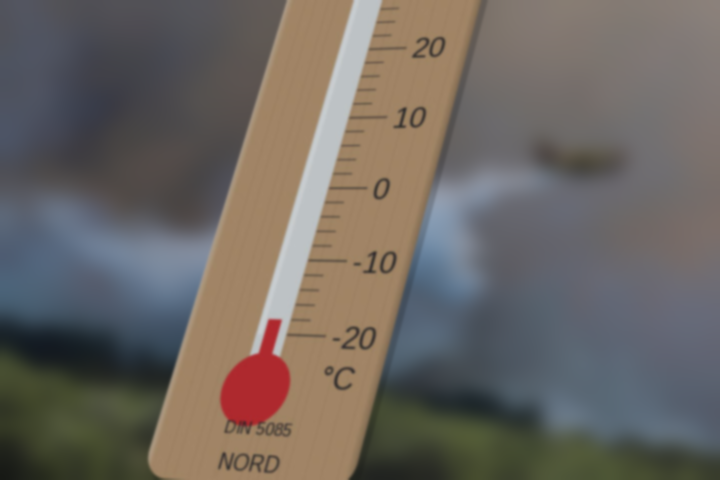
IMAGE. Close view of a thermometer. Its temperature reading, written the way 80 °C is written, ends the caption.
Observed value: -18 °C
